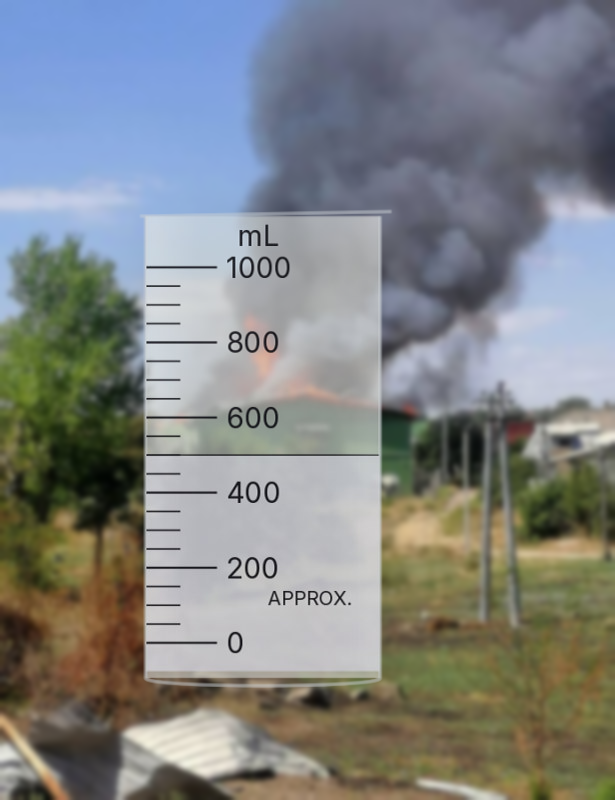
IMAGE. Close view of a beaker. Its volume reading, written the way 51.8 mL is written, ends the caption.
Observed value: 500 mL
